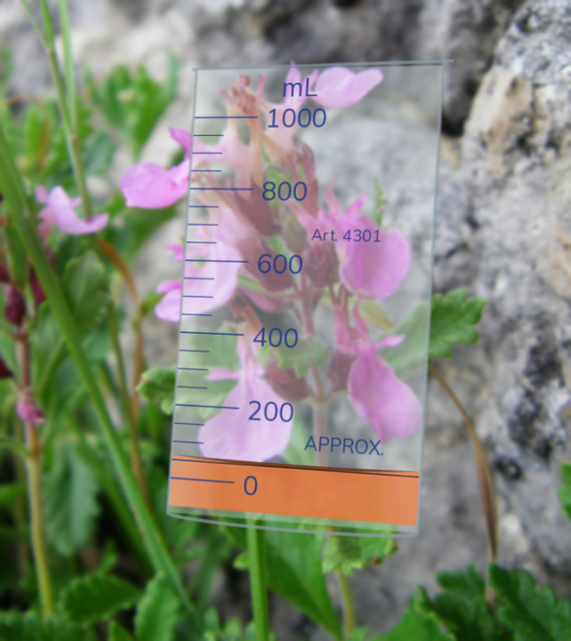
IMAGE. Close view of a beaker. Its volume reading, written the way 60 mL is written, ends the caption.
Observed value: 50 mL
